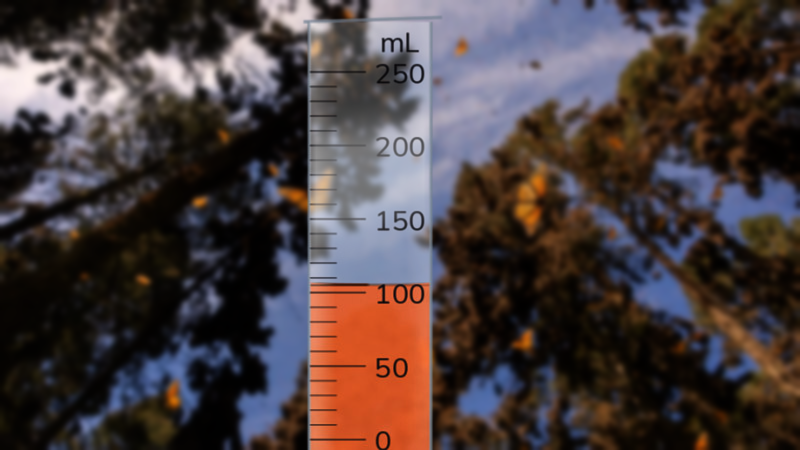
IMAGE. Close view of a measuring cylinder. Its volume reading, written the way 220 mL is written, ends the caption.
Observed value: 105 mL
